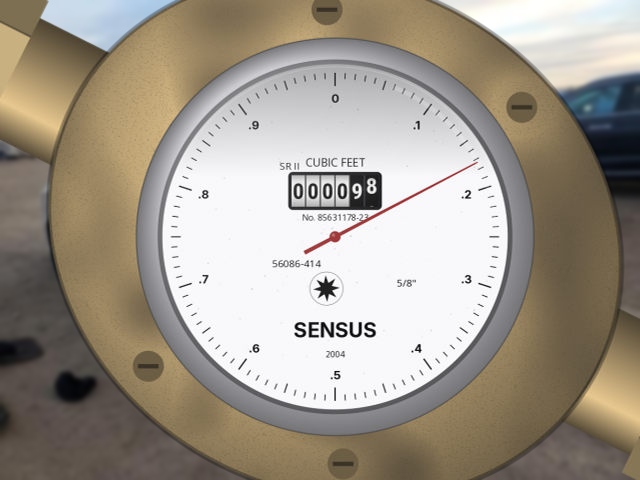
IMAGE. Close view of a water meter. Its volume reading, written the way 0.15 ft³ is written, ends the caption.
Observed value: 98.17 ft³
